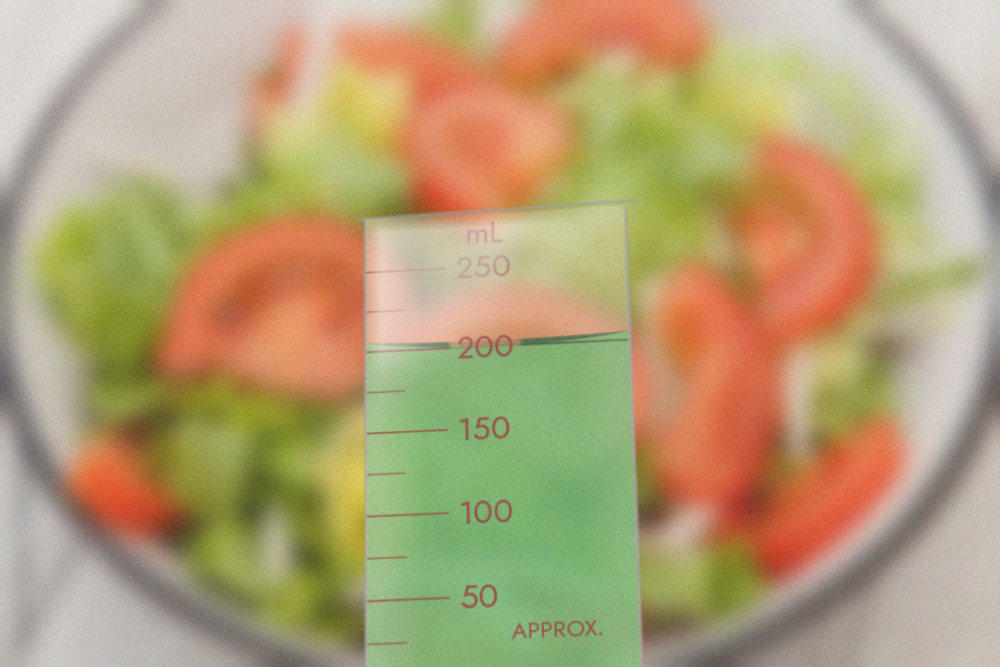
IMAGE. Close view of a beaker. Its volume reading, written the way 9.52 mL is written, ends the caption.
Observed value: 200 mL
